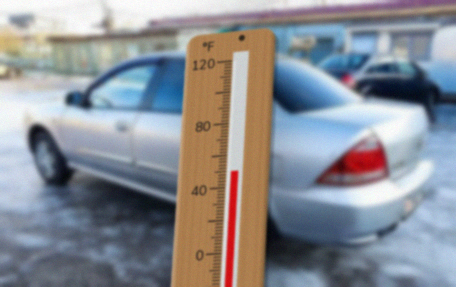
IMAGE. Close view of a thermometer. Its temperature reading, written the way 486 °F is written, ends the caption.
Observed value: 50 °F
